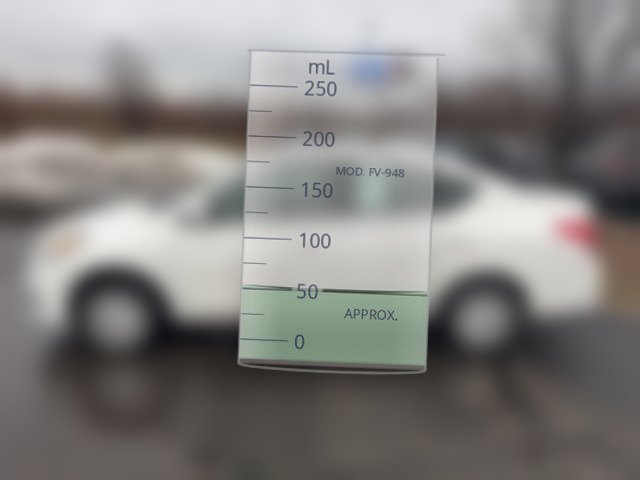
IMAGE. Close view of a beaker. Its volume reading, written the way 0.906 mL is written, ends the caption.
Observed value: 50 mL
